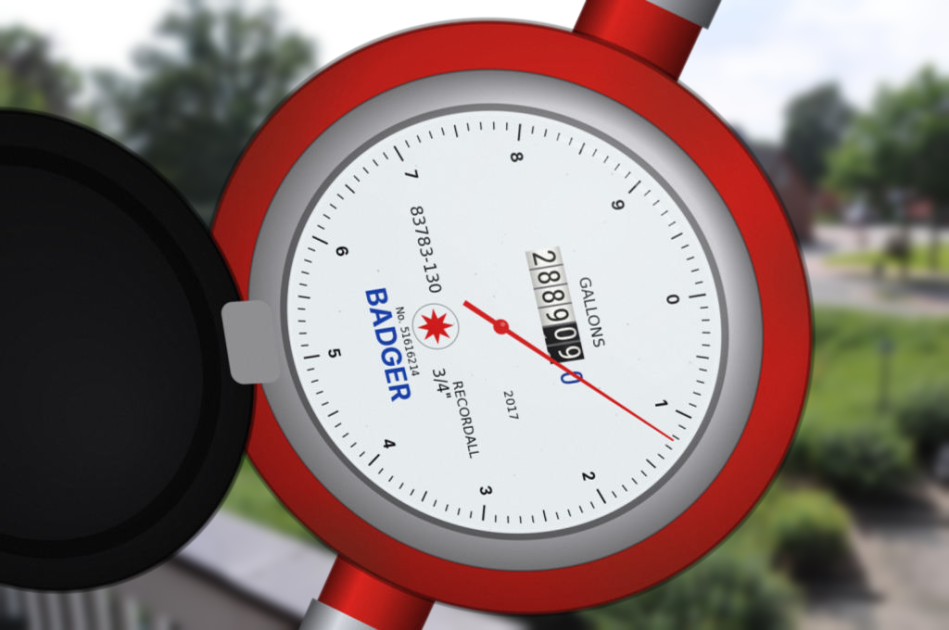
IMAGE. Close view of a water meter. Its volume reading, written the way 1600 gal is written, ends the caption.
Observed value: 2889091.2 gal
